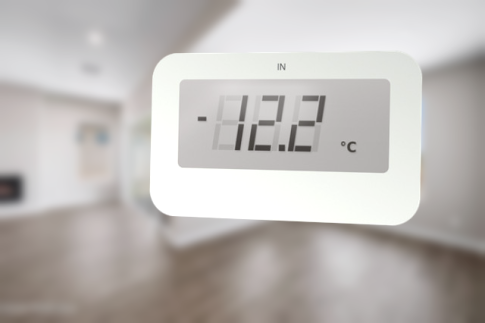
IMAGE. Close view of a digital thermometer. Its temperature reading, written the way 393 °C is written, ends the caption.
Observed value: -12.2 °C
